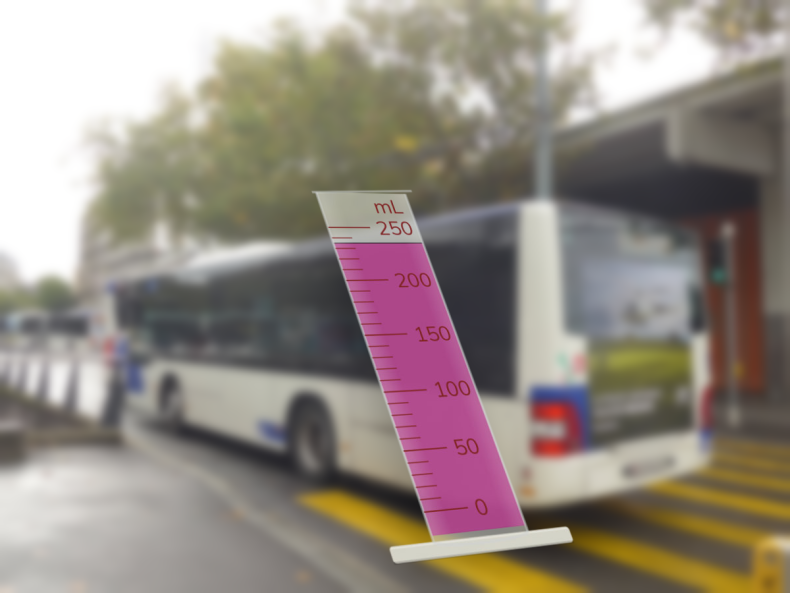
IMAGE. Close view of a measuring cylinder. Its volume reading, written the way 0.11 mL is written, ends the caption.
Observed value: 235 mL
